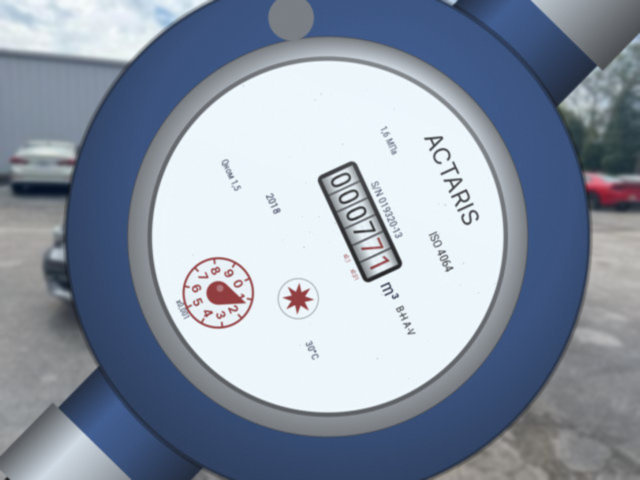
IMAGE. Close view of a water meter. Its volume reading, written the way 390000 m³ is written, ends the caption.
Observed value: 7.711 m³
